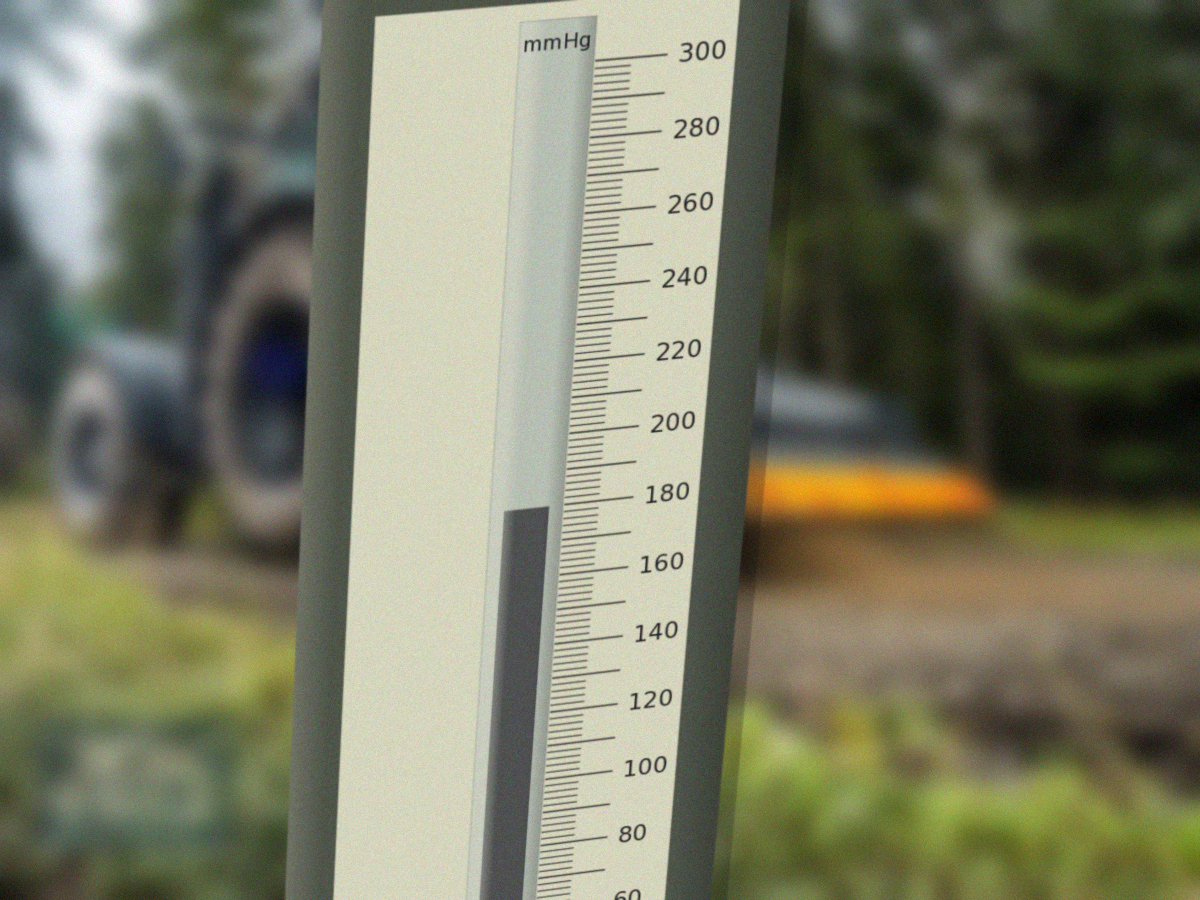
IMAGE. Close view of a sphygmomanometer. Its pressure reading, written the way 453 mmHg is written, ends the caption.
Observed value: 180 mmHg
